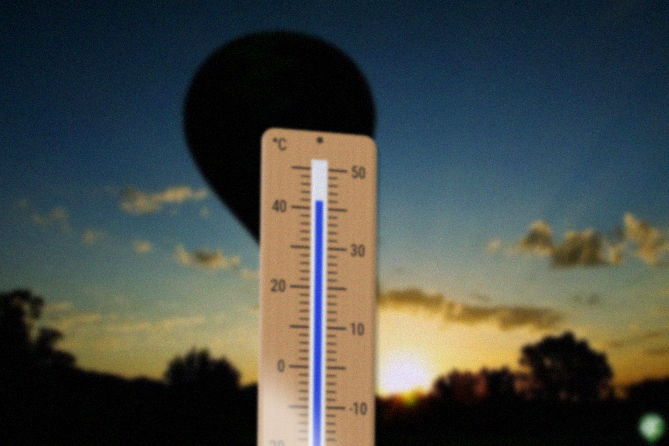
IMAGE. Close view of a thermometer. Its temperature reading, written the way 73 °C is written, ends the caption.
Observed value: 42 °C
